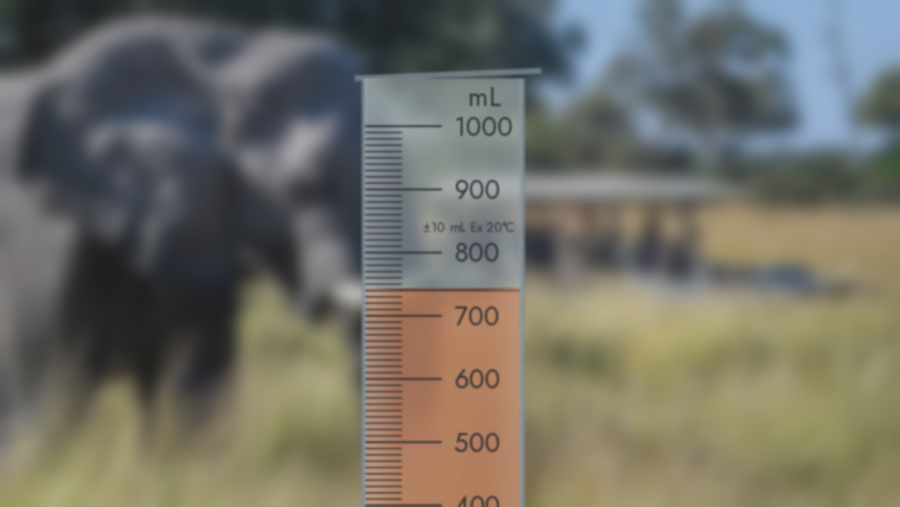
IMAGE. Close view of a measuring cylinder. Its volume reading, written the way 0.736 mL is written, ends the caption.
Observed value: 740 mL
